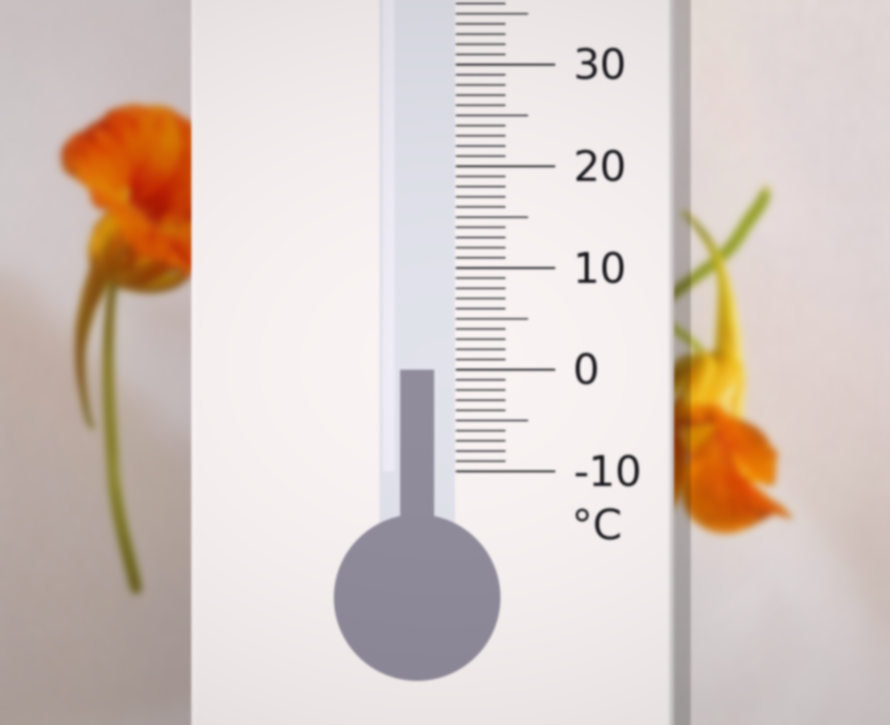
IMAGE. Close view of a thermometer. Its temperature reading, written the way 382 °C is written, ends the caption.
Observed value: 0 °C
